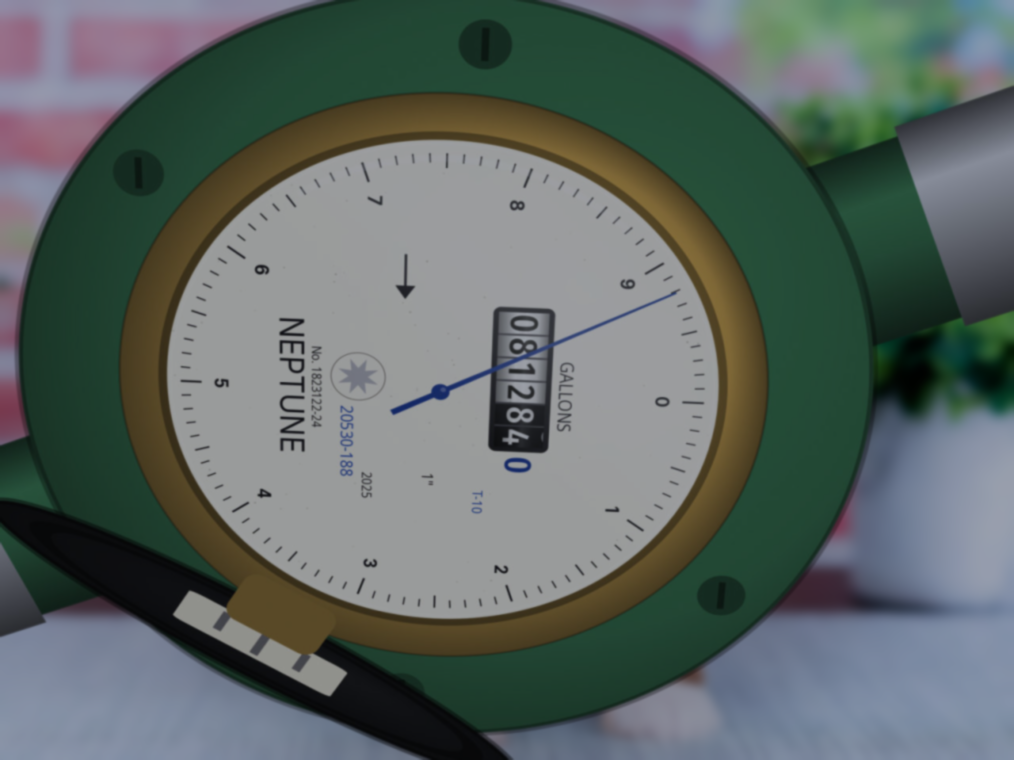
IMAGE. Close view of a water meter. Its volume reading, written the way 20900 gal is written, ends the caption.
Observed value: 812839.2 gal
